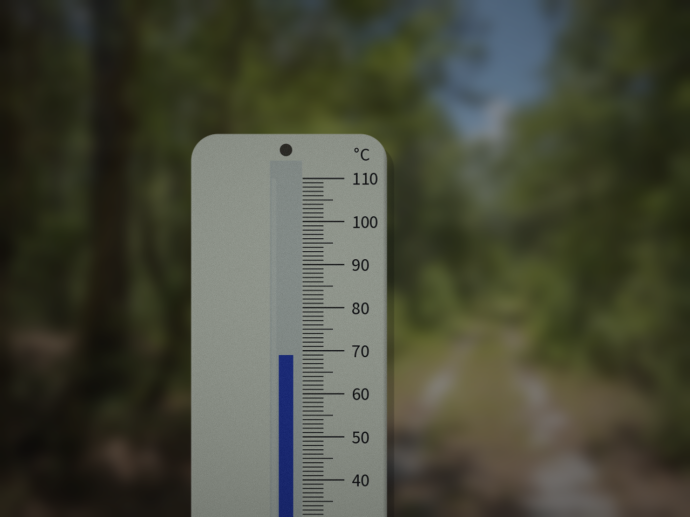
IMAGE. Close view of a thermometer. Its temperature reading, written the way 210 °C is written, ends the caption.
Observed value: 69 °C
